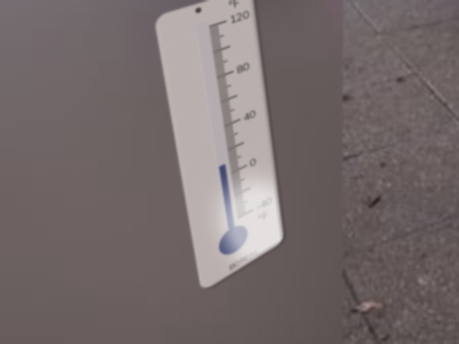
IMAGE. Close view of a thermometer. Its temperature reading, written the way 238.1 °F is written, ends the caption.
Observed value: 10 °F
